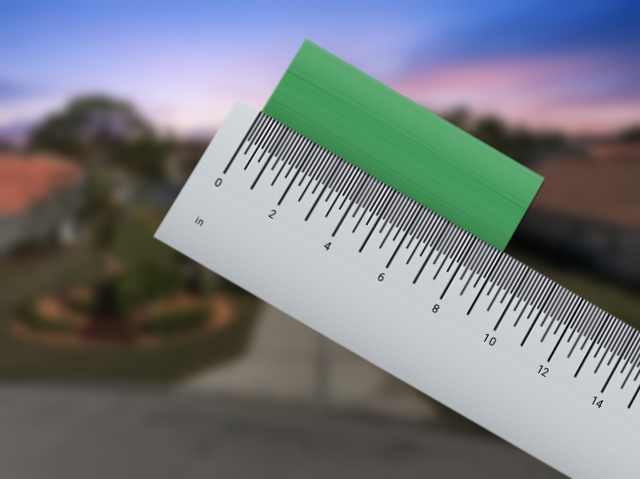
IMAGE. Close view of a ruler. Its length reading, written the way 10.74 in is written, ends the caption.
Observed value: 9 in
